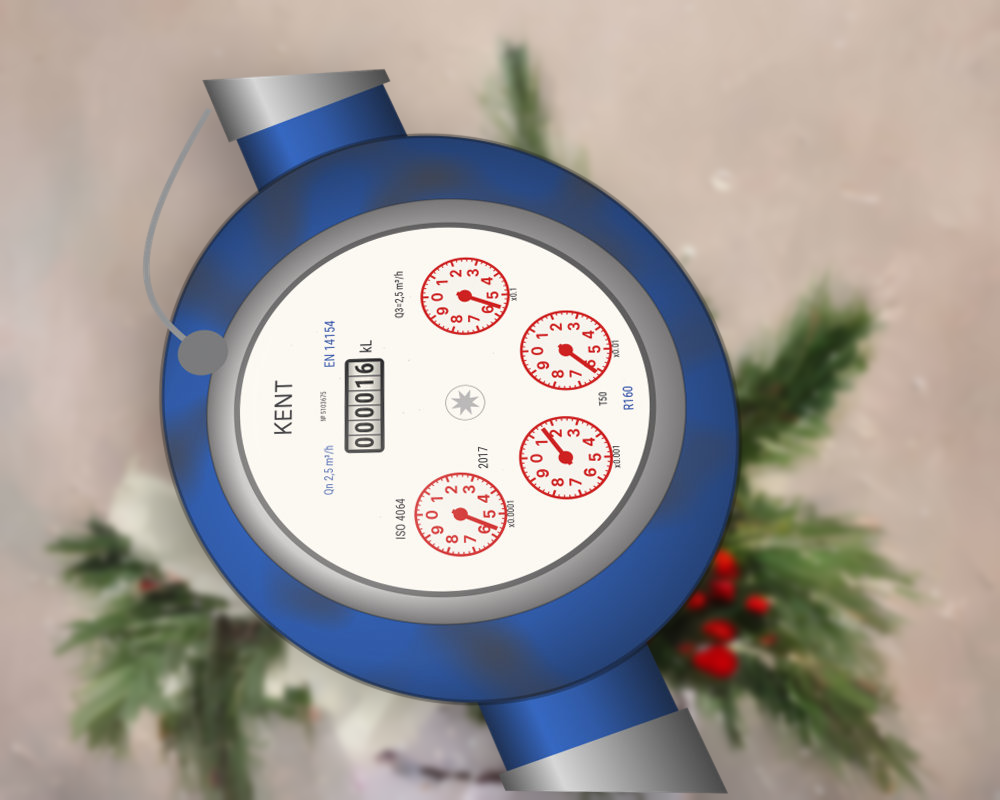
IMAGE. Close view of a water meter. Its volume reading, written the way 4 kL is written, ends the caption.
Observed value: 16.5615 kL
